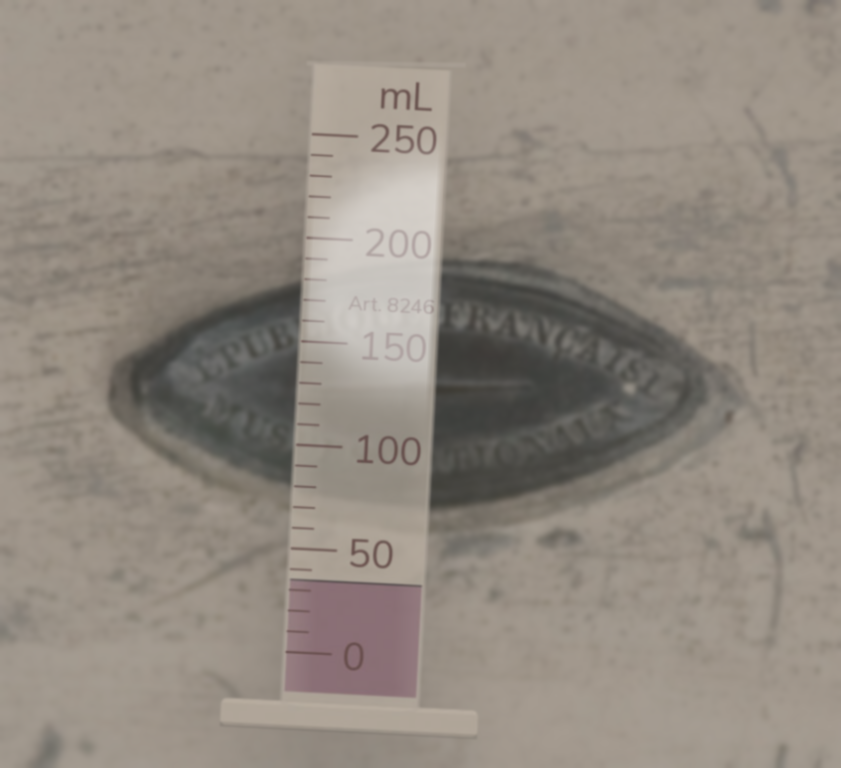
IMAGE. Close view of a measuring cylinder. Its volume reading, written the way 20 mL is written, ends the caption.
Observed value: 35 mL
